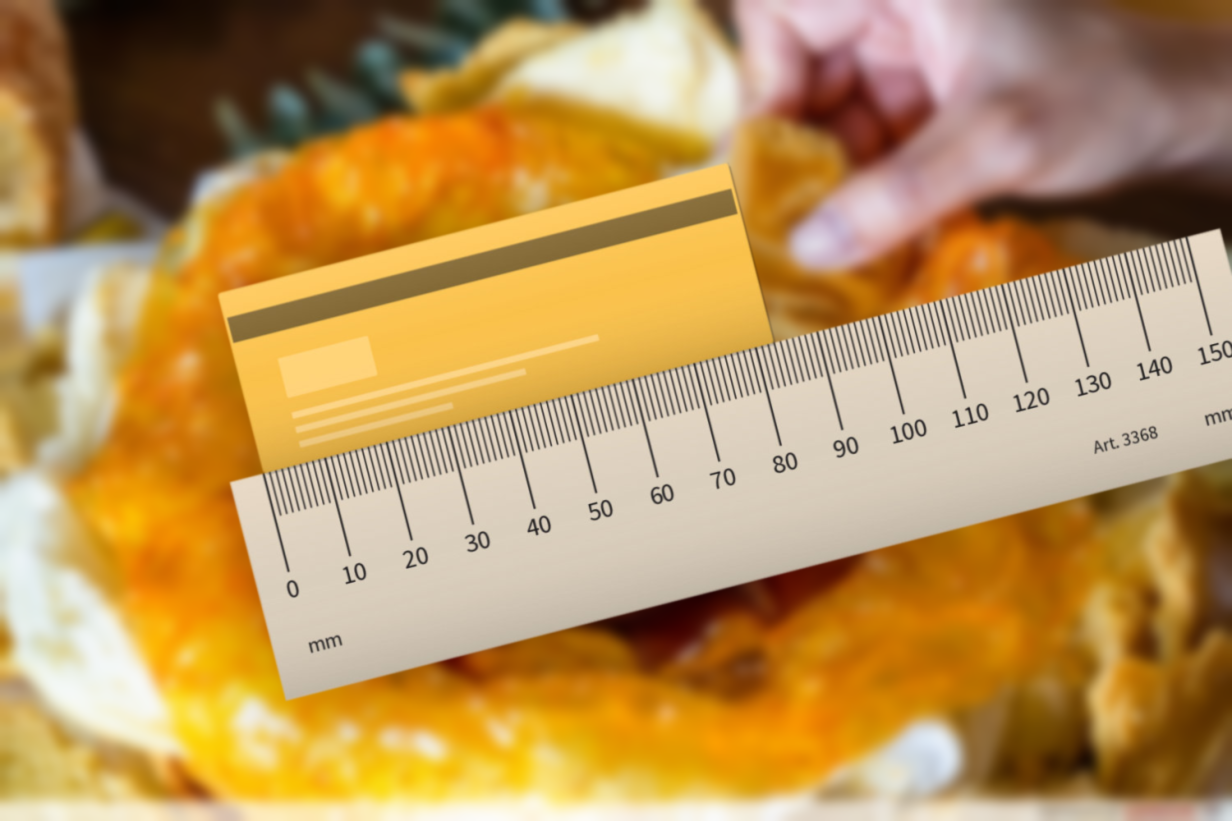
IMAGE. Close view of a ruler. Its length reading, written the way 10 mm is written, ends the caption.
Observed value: 83 mm
